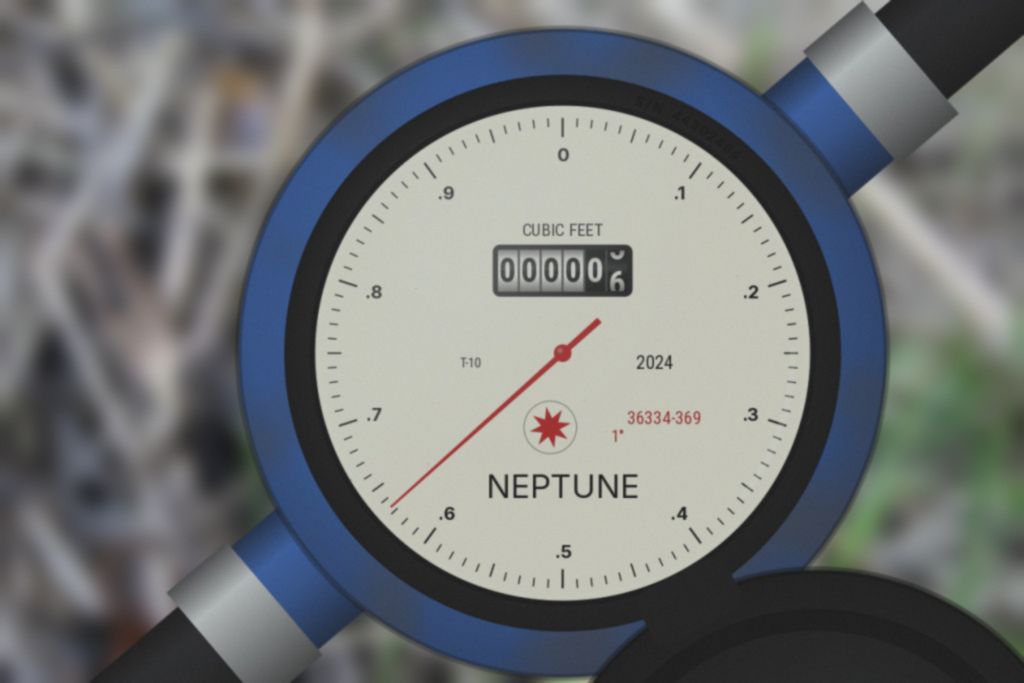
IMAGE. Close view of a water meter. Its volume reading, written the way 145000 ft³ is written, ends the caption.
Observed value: 5.63 ft³
